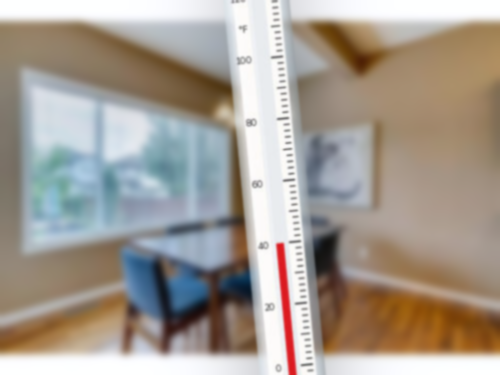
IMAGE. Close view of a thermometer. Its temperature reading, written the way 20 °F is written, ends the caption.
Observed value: 40 °F
